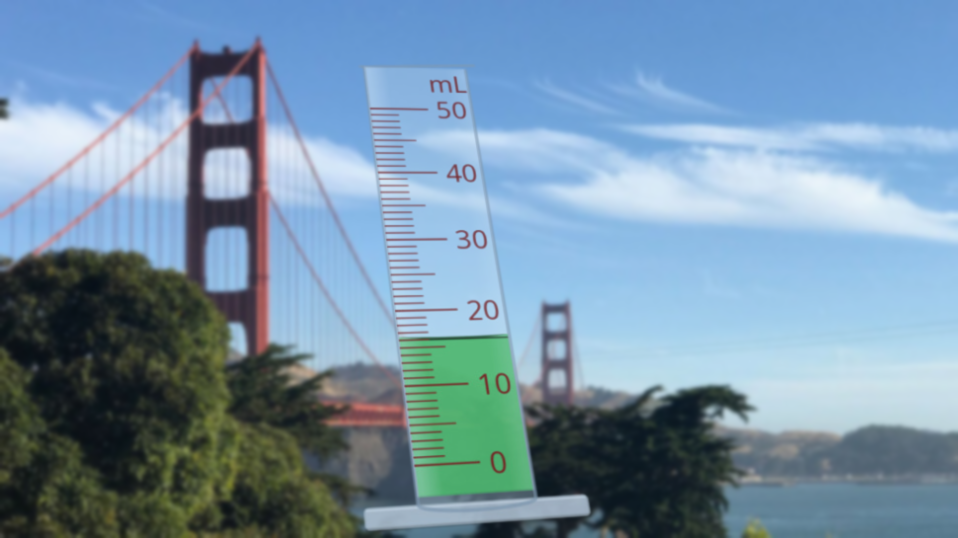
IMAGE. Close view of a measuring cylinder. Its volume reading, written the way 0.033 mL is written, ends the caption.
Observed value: 16 mL
